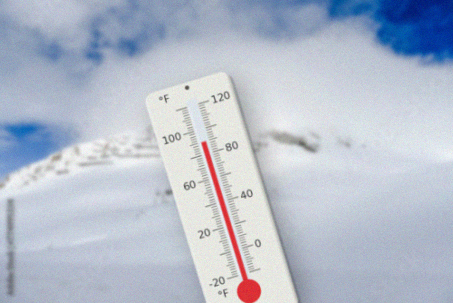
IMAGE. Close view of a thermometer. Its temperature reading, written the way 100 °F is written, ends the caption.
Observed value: 90 °F
